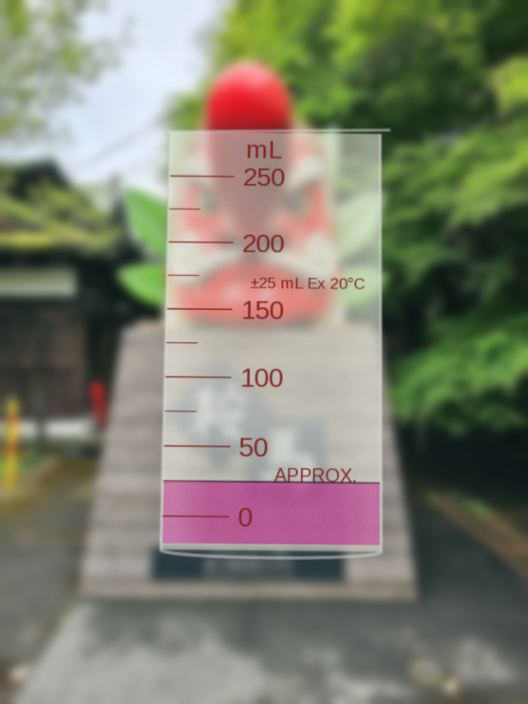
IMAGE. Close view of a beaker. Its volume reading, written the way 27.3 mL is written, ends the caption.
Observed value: 25 mL
